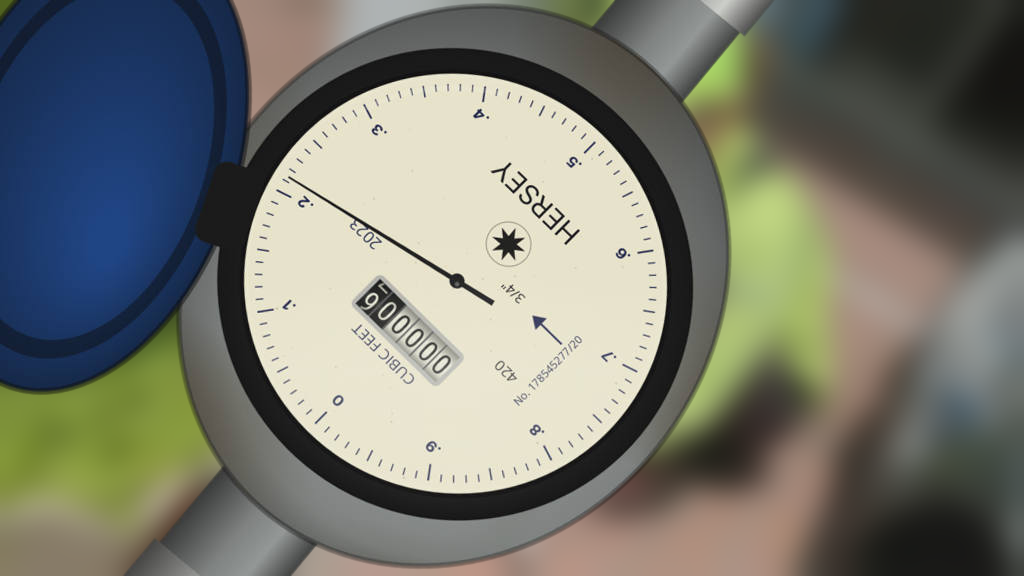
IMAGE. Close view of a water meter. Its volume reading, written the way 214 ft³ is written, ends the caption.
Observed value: 6.21 ft³
